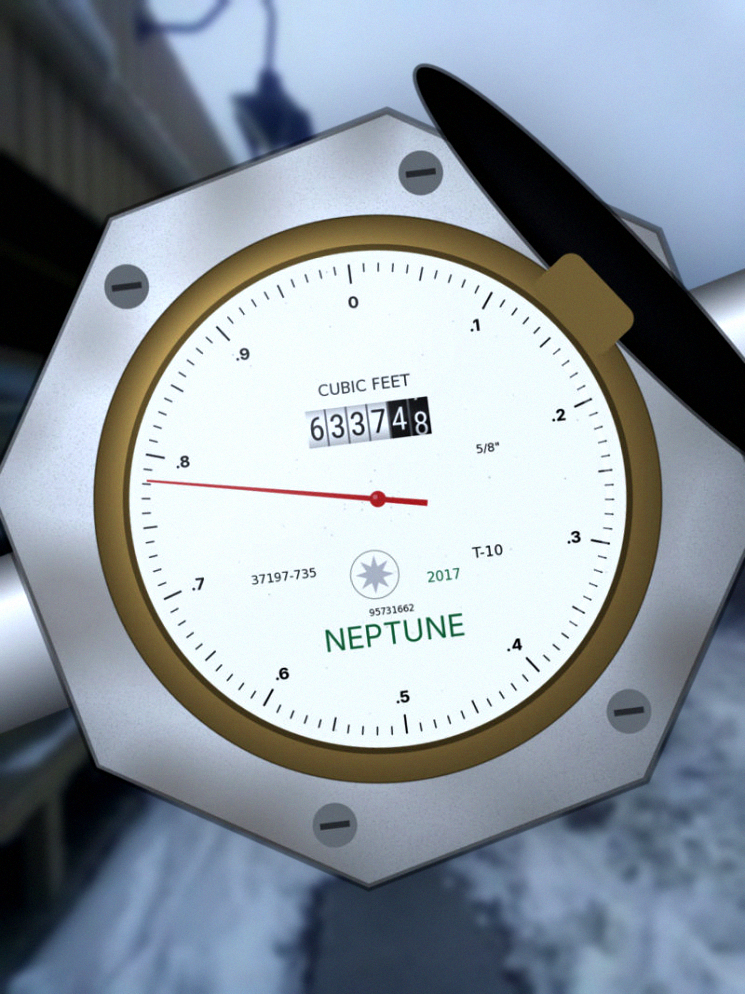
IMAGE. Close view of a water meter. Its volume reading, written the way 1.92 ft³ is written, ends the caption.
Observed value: 633747.78 ft³
